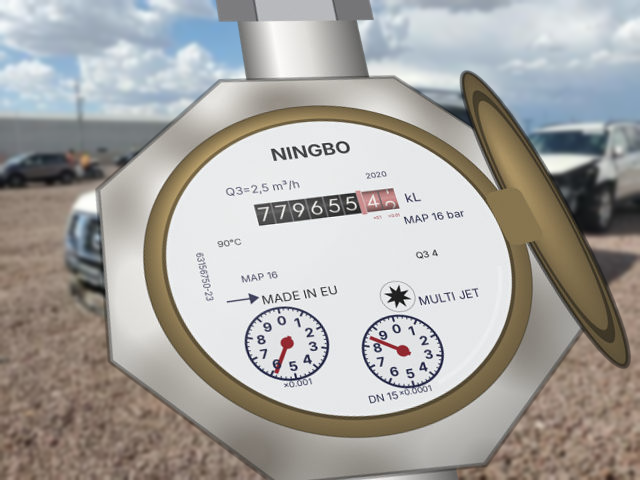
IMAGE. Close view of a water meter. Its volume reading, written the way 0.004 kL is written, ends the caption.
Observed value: 779655.4158 kL
